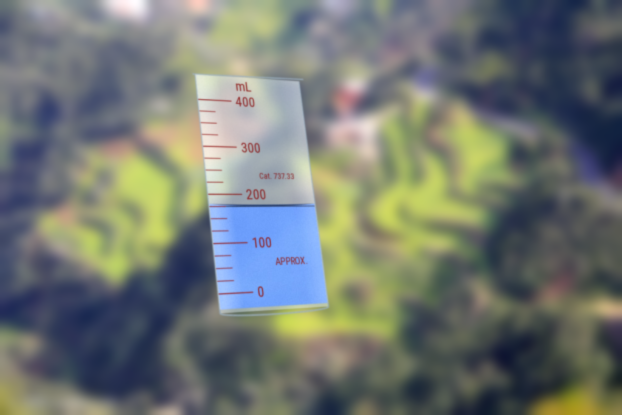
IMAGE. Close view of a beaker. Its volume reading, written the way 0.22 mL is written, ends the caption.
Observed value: 175 mL
